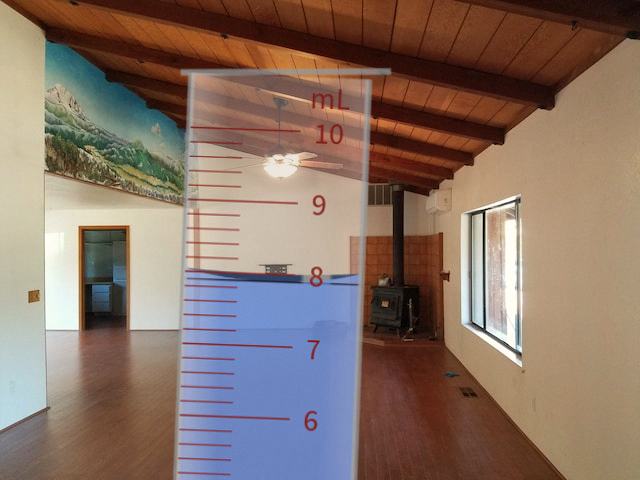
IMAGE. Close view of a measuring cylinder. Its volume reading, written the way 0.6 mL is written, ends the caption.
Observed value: 7.9 mL
